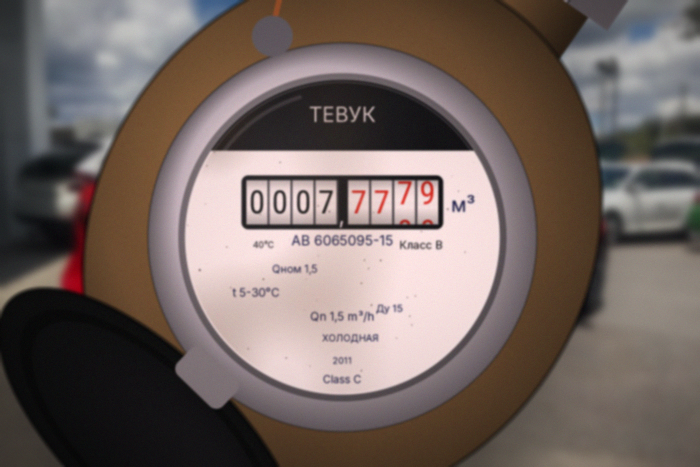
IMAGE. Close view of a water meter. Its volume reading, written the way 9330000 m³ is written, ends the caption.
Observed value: 7.7779 m³
